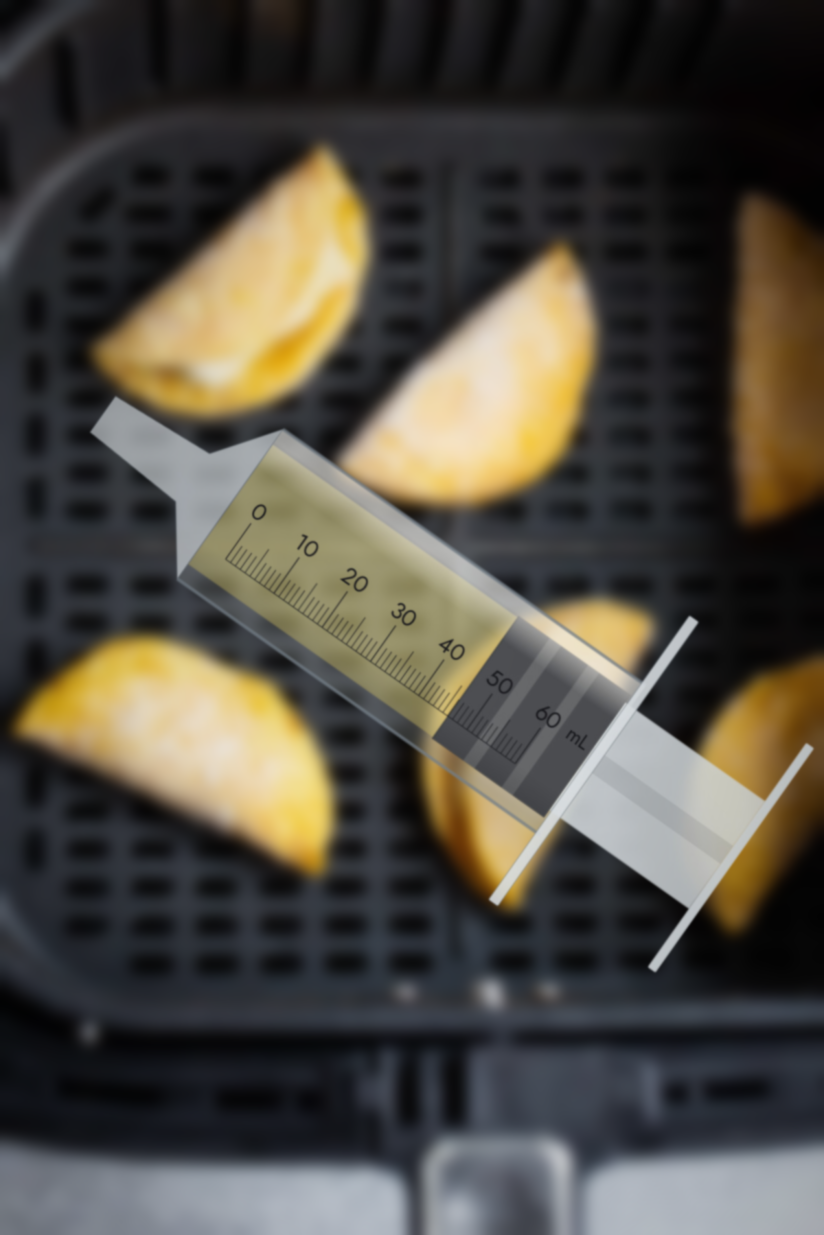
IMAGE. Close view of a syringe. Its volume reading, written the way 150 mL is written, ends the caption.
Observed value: 46 mL
